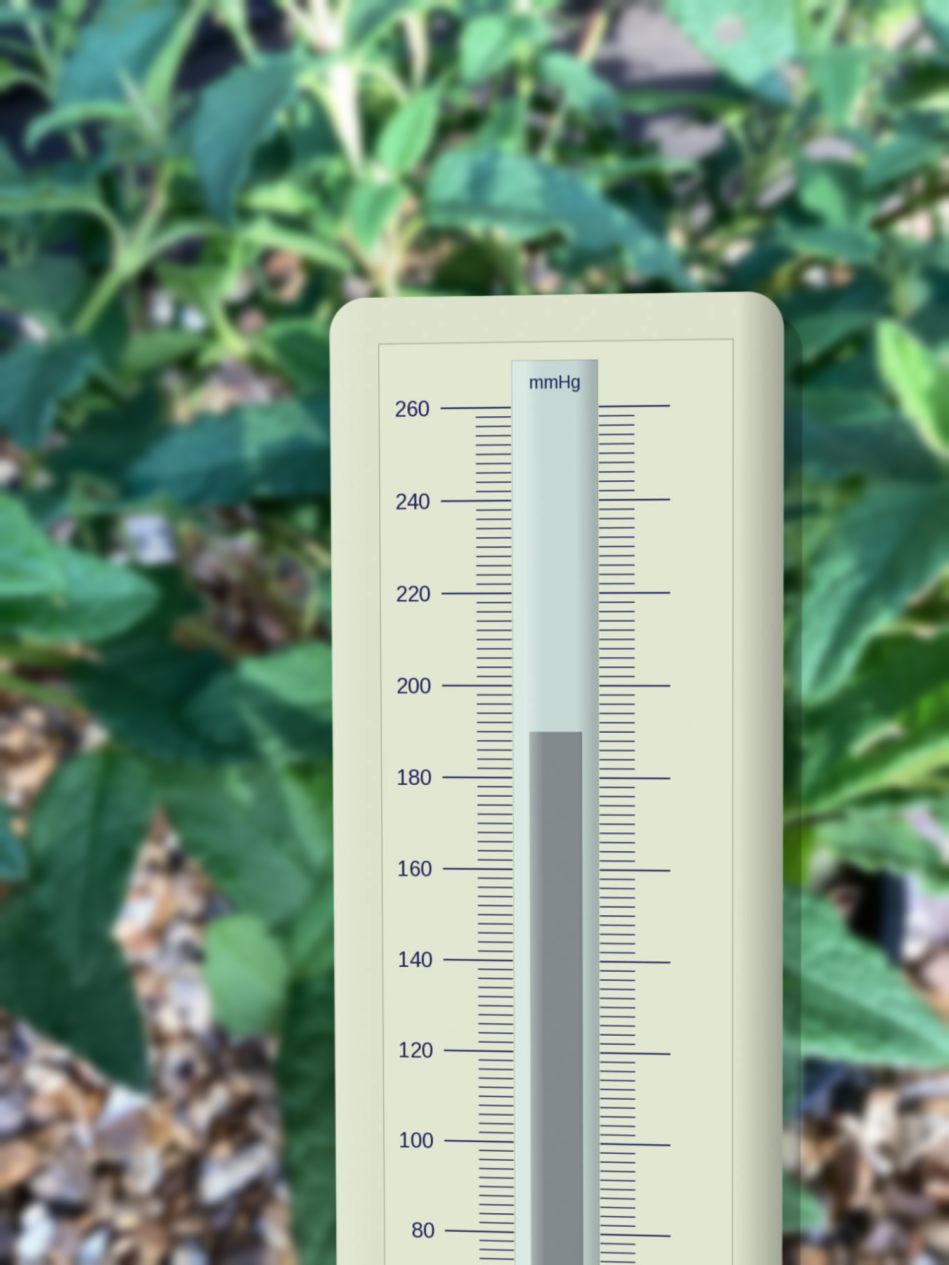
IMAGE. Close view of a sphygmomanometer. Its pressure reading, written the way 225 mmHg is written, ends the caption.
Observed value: 190 mmHg
